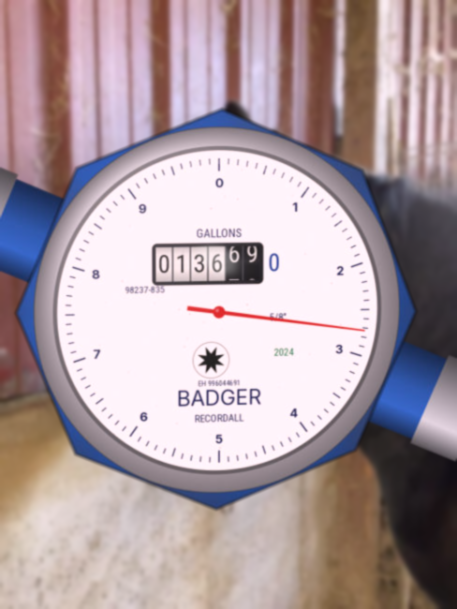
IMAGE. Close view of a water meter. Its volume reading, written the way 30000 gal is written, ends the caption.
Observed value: 136692.7 gal
